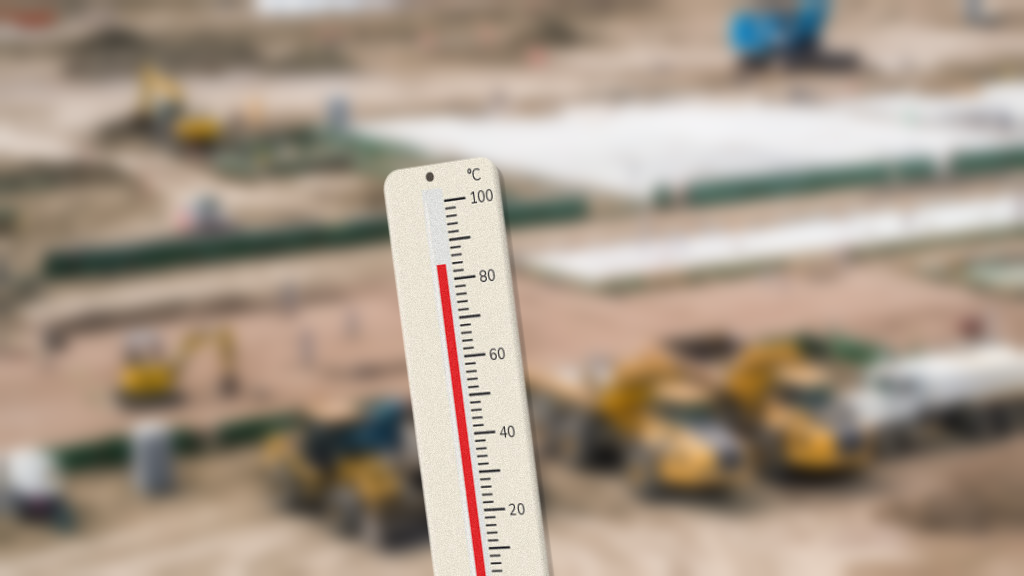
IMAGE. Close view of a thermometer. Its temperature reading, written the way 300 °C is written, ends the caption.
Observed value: 84 °C
